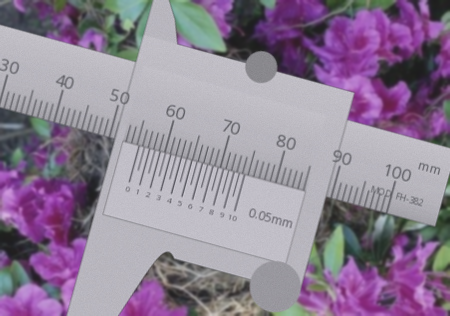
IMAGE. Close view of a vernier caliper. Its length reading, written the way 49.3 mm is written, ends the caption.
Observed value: 55.4 mm
